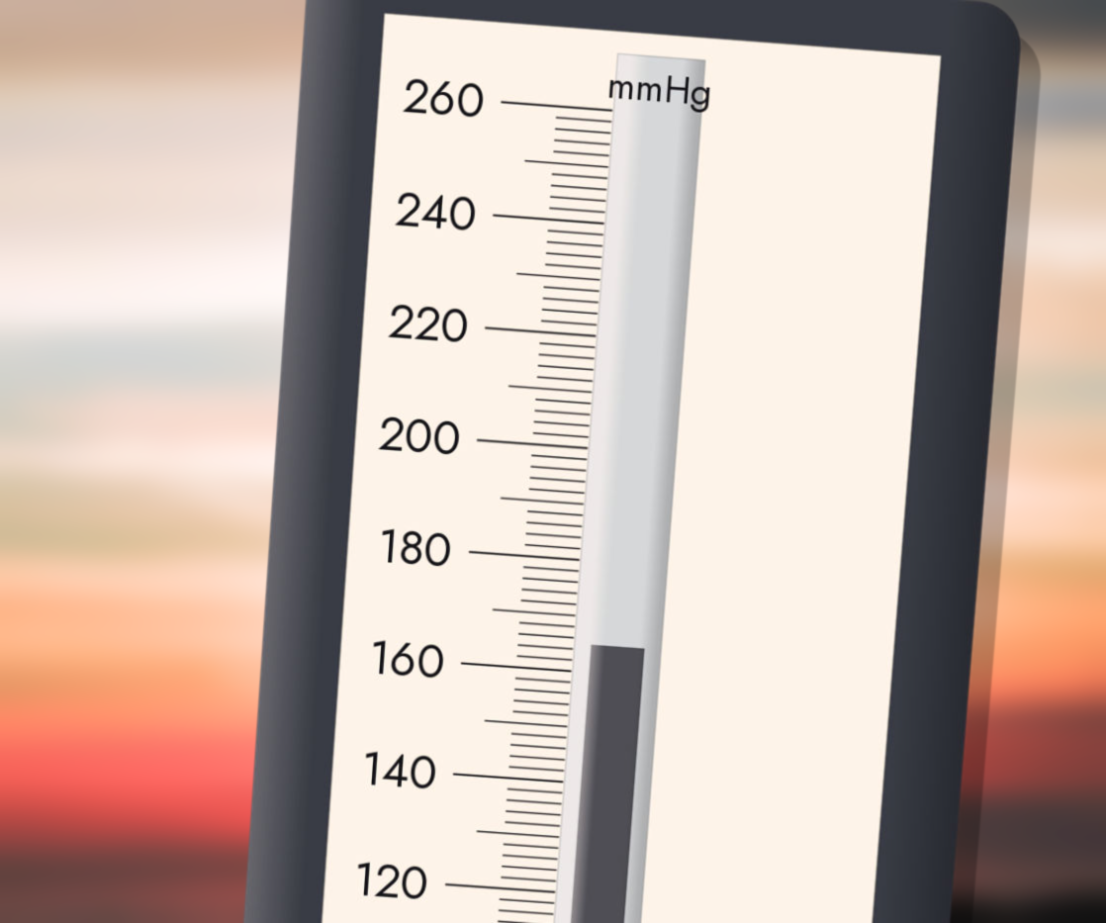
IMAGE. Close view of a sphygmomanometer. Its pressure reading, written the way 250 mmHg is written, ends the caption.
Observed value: 165 mmHg
